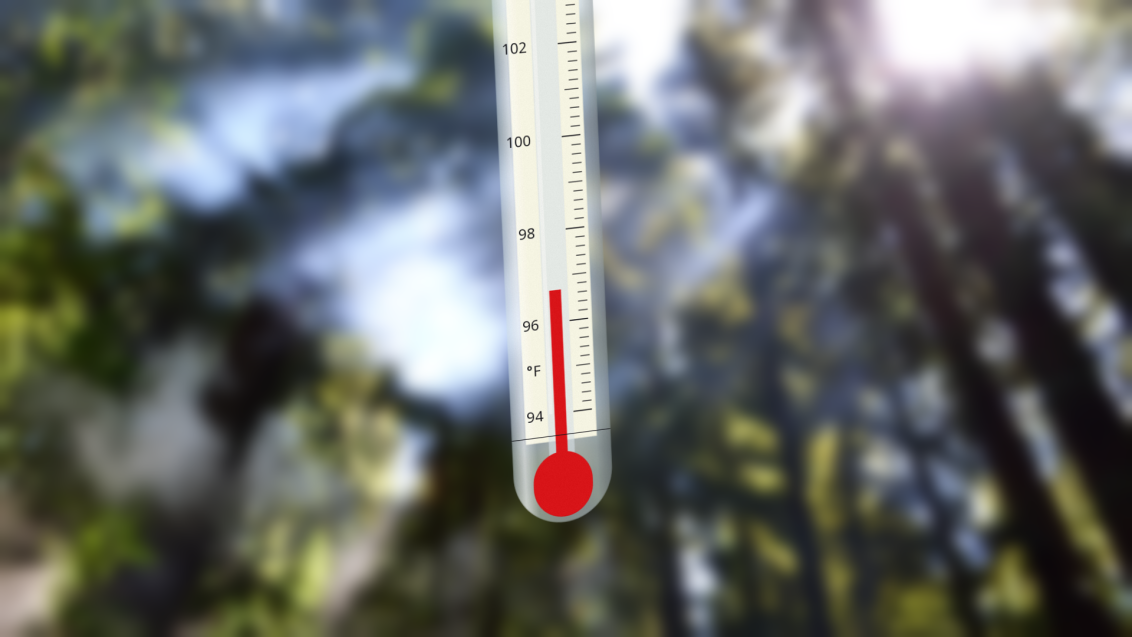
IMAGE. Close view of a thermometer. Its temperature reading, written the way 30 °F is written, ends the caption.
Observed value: 96.7 °F
